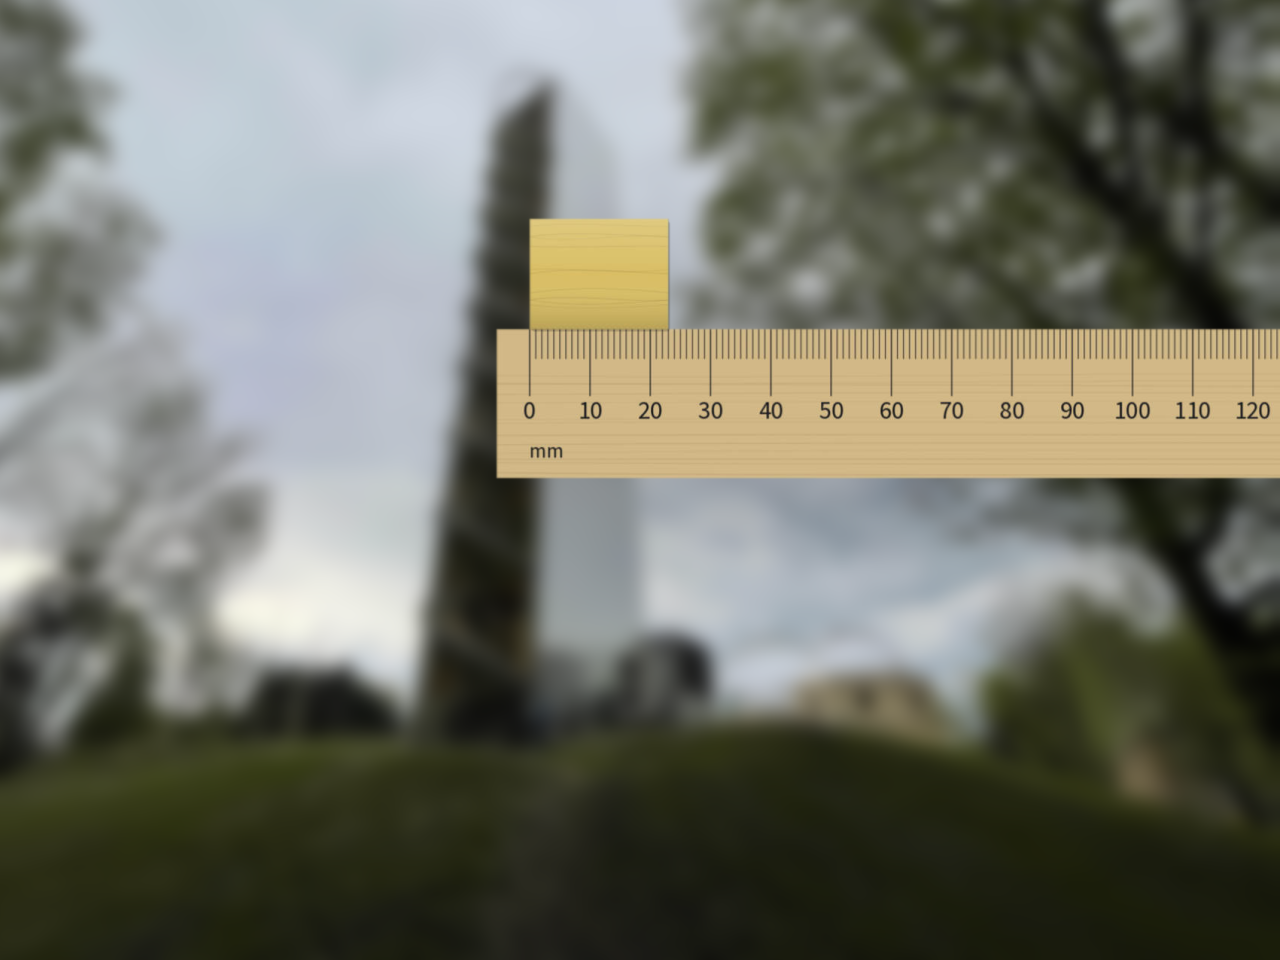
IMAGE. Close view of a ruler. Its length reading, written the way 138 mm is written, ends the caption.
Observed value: 23 mm
